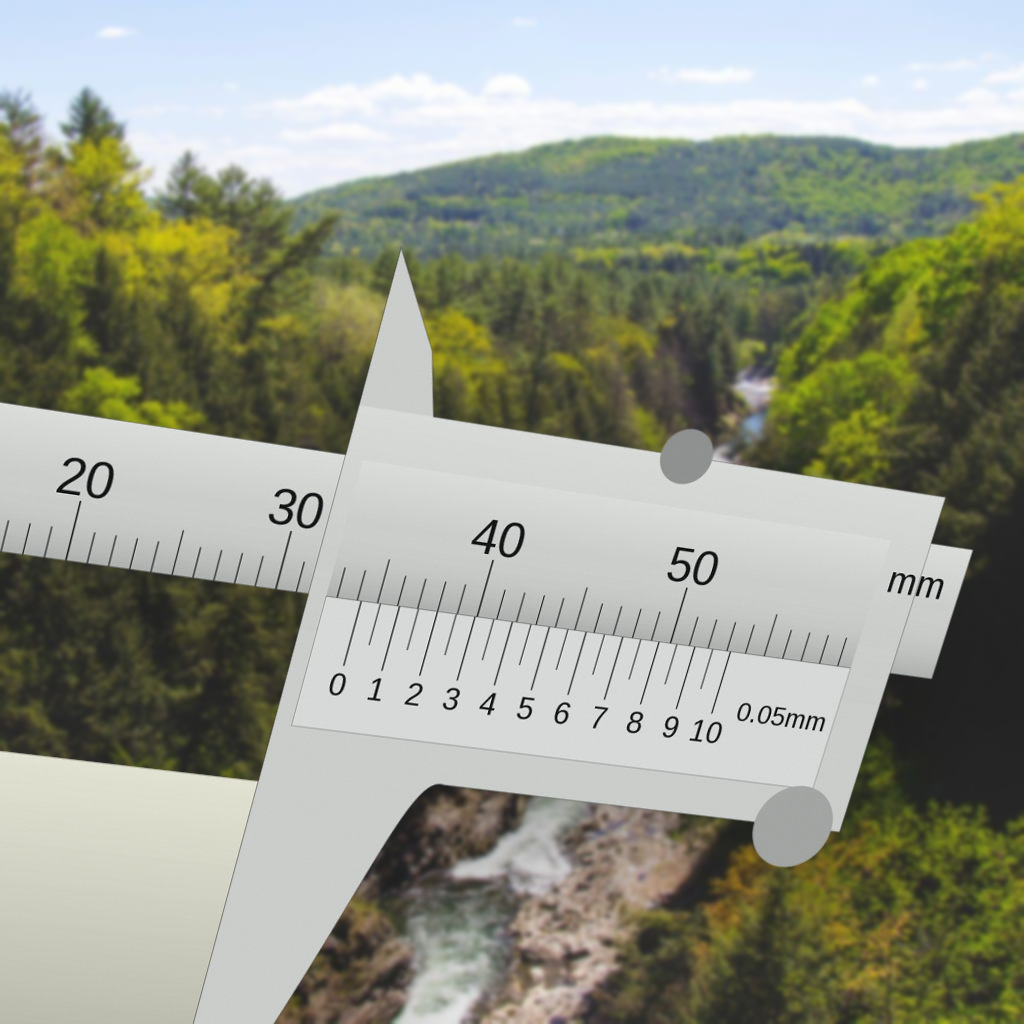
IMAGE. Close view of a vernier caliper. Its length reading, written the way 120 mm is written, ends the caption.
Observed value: 34.2 mm
